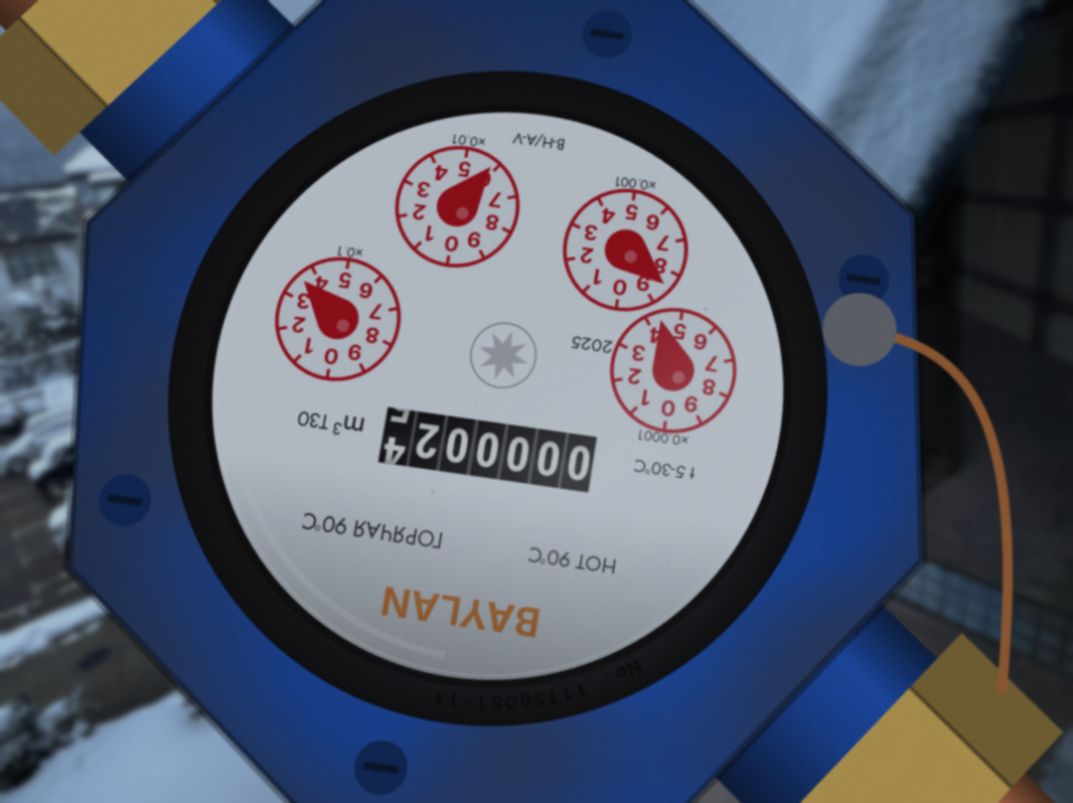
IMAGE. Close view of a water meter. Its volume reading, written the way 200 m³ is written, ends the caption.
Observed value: 24.3584 m³
